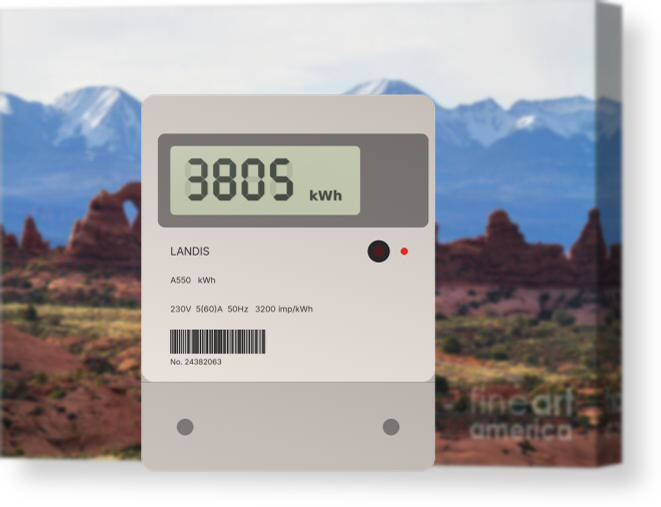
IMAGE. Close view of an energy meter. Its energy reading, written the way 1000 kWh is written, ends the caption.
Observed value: 3805 kWh
